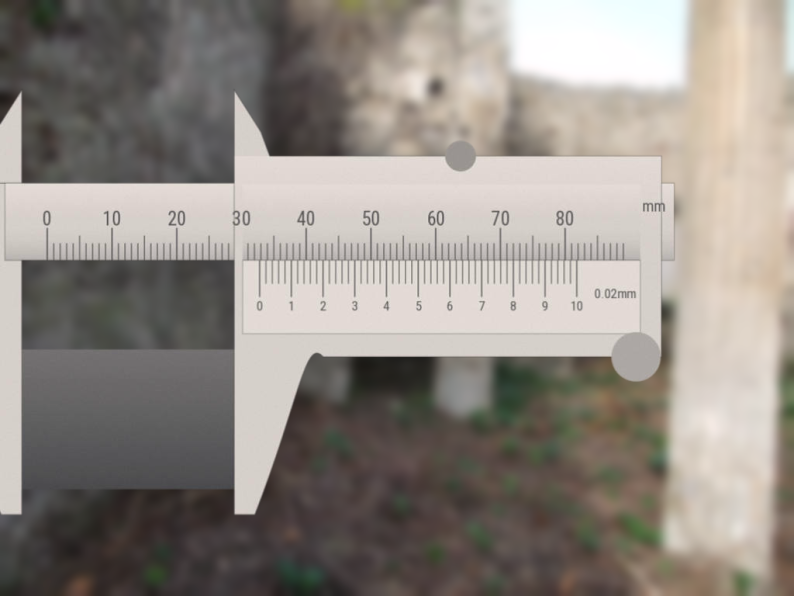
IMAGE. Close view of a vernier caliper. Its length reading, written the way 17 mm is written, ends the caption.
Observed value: 32.8 mm
